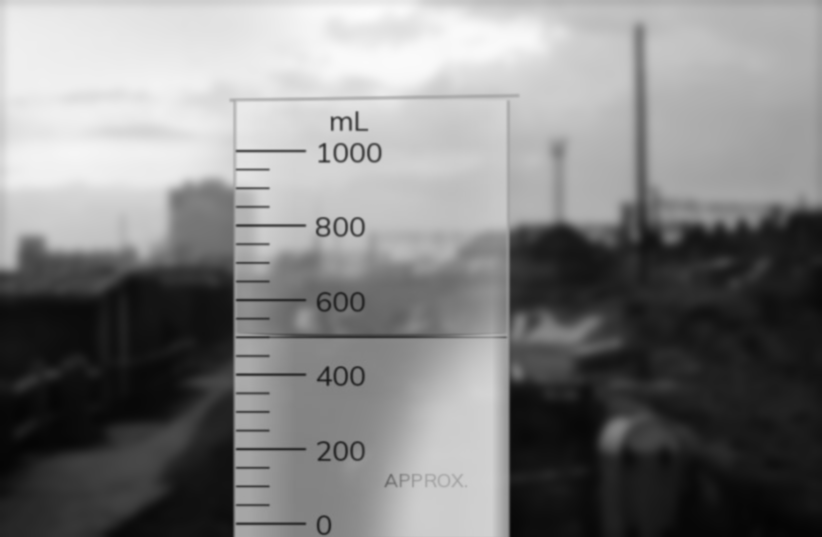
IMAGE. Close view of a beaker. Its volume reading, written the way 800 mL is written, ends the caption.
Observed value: 500 mL
